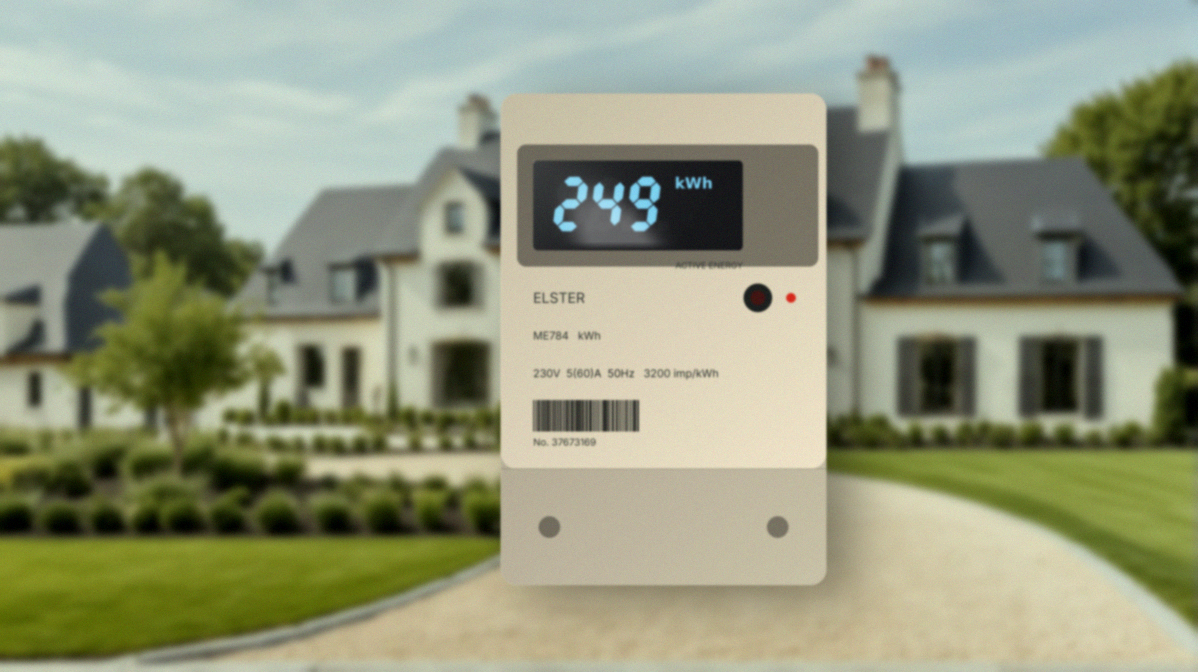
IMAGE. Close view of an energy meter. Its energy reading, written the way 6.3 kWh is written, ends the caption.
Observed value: 249 kWh
